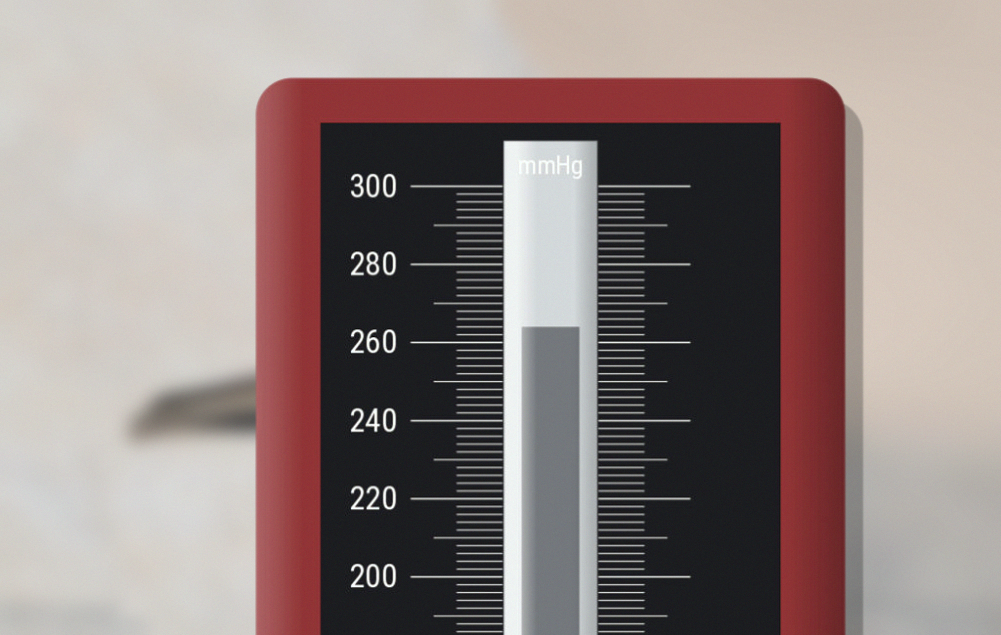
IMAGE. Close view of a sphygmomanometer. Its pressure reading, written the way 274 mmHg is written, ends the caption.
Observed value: 264 mmHg
